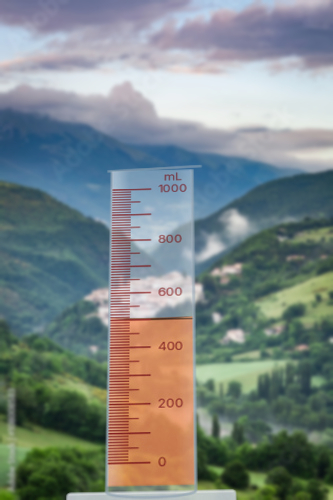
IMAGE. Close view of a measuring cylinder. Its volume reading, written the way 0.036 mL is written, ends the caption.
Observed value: 500 mL
